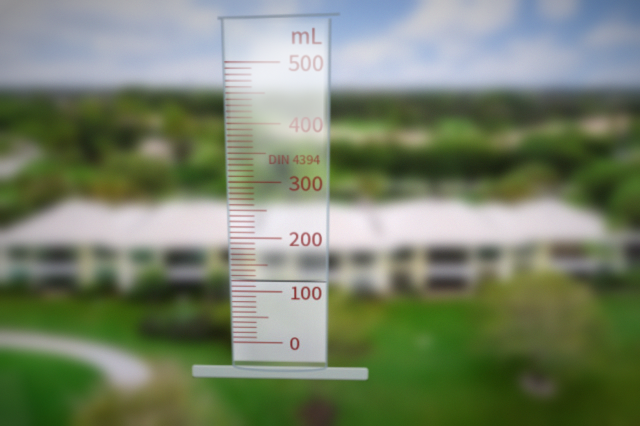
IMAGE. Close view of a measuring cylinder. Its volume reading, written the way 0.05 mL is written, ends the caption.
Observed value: 120 mL
